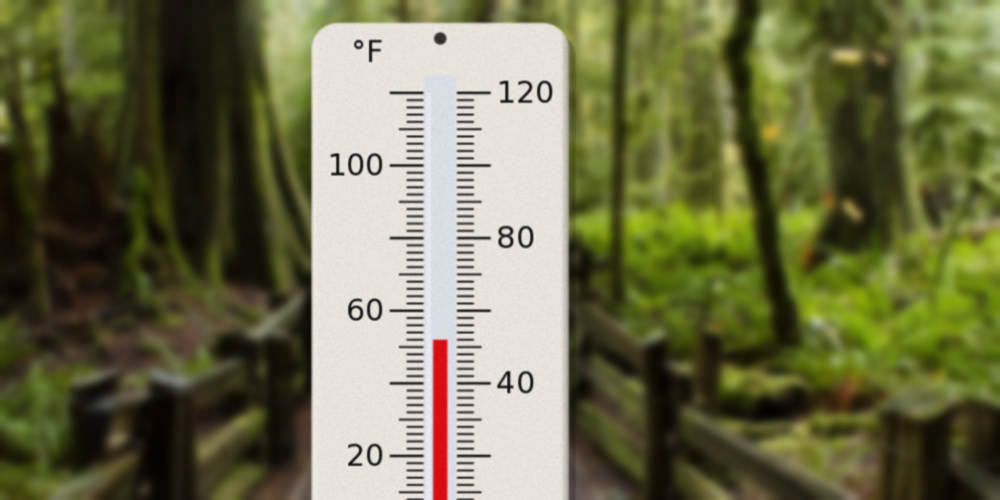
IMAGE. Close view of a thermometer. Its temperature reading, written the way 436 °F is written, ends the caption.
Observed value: 52 °F
